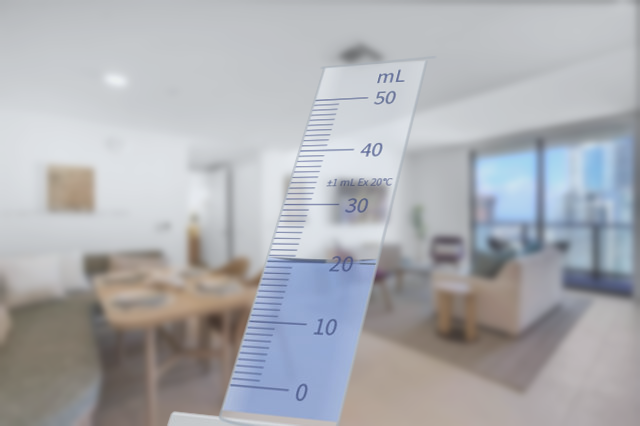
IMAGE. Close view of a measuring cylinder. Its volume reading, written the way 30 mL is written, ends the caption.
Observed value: 20 mL
